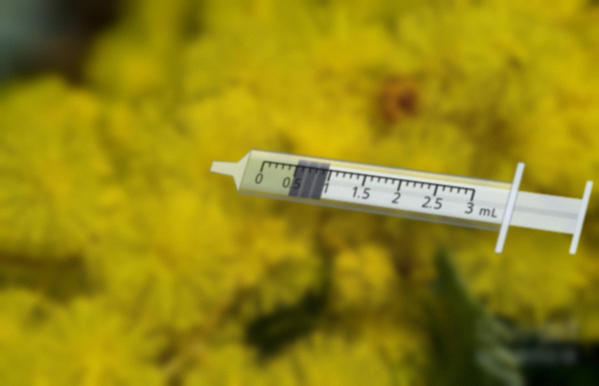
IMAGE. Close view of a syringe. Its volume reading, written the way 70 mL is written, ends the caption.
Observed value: 0.5 mL
